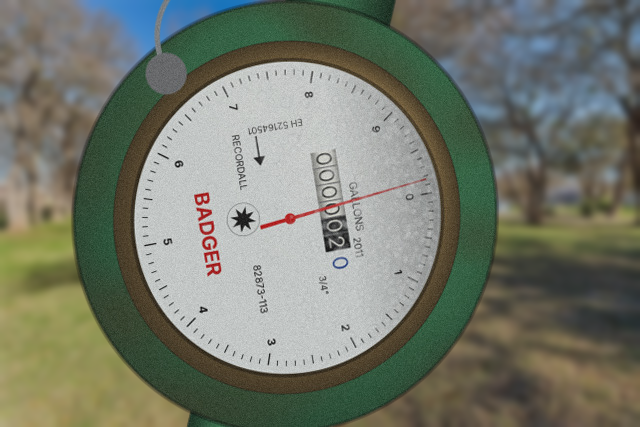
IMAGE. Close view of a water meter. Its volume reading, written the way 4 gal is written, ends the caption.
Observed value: 19.8 gal
